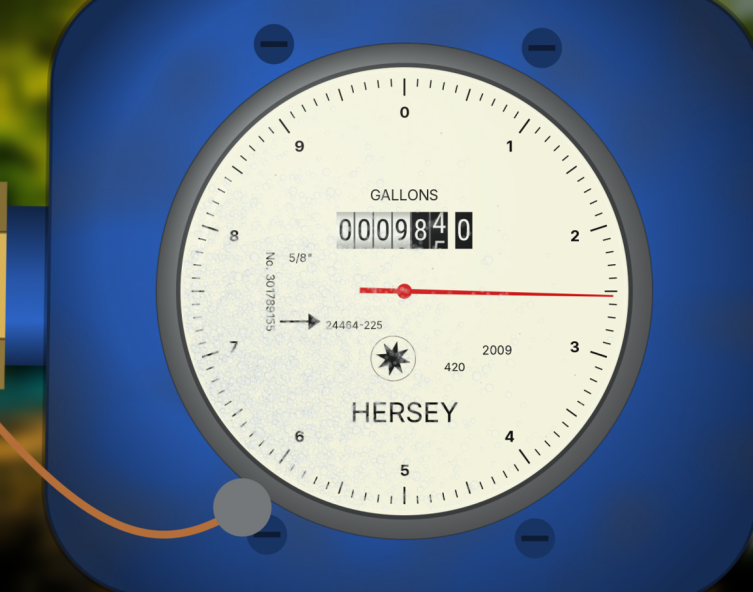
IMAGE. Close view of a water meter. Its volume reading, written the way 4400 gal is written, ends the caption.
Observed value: 9842.5 gal
